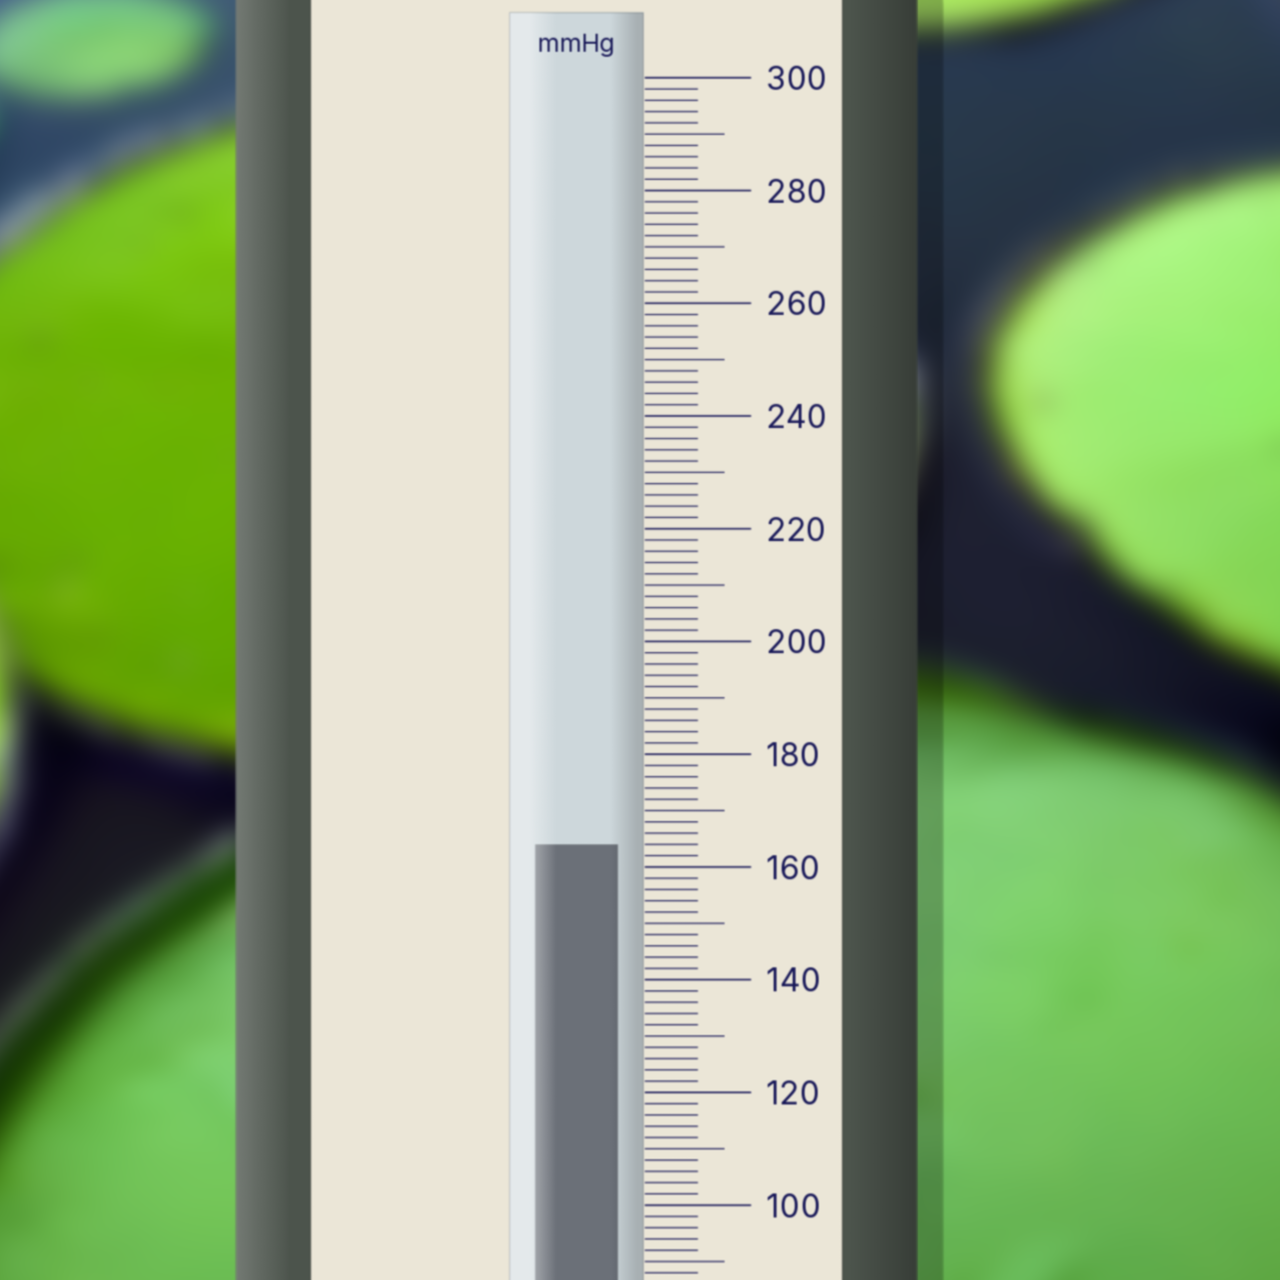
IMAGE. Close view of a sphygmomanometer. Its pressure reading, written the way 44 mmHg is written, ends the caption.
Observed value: 164 mmHg
